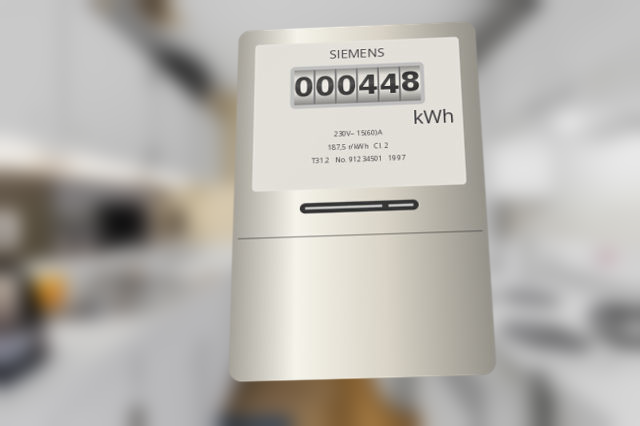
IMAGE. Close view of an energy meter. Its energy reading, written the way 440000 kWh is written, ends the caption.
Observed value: 448 kWh
